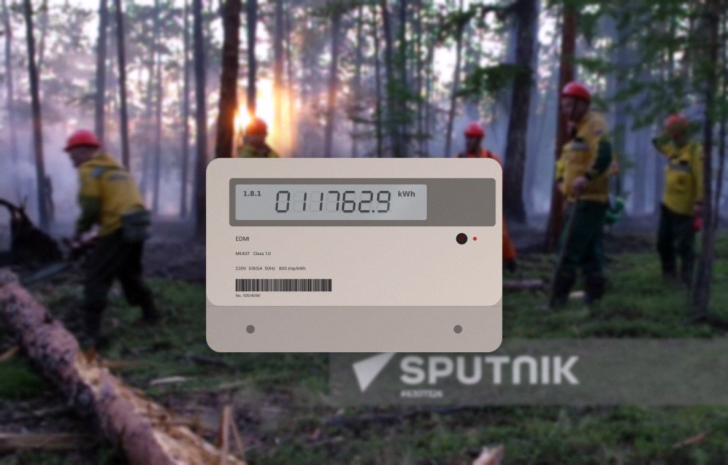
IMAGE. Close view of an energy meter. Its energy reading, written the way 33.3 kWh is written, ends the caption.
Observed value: 11762.9 kWh
